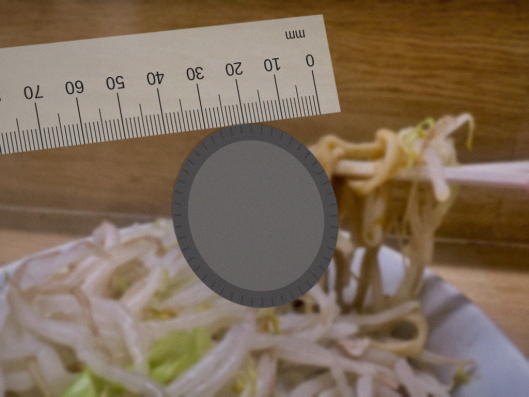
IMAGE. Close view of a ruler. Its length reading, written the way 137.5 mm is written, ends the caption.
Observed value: 42 mm
